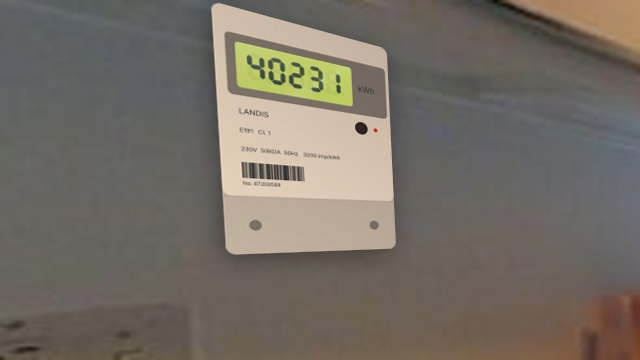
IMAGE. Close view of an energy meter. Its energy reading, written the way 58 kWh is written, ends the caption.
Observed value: 40231 kWh
